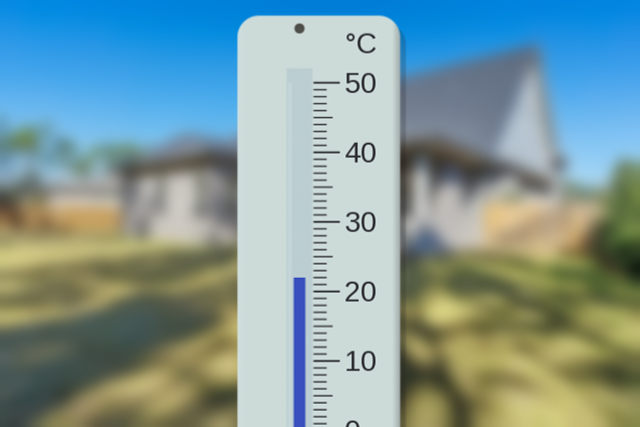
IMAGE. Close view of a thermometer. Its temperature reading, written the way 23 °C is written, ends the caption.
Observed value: 22 °C
